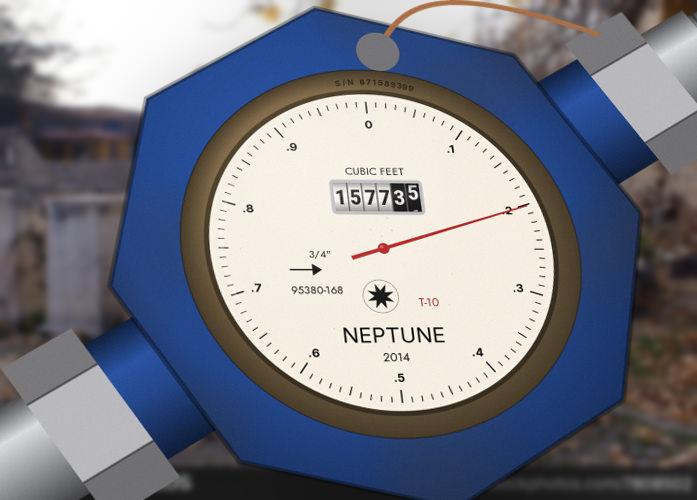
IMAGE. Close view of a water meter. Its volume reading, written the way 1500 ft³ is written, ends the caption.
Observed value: 157735.20 ft³
